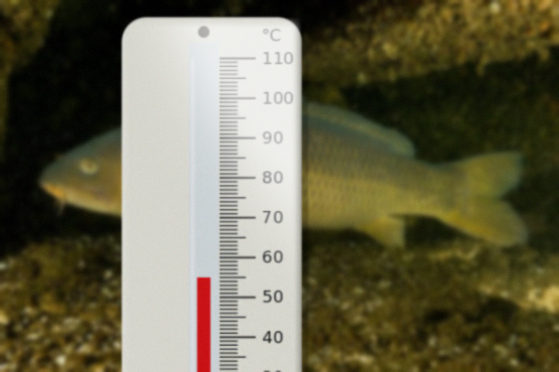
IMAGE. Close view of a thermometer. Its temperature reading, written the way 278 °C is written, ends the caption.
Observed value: 55 °C
